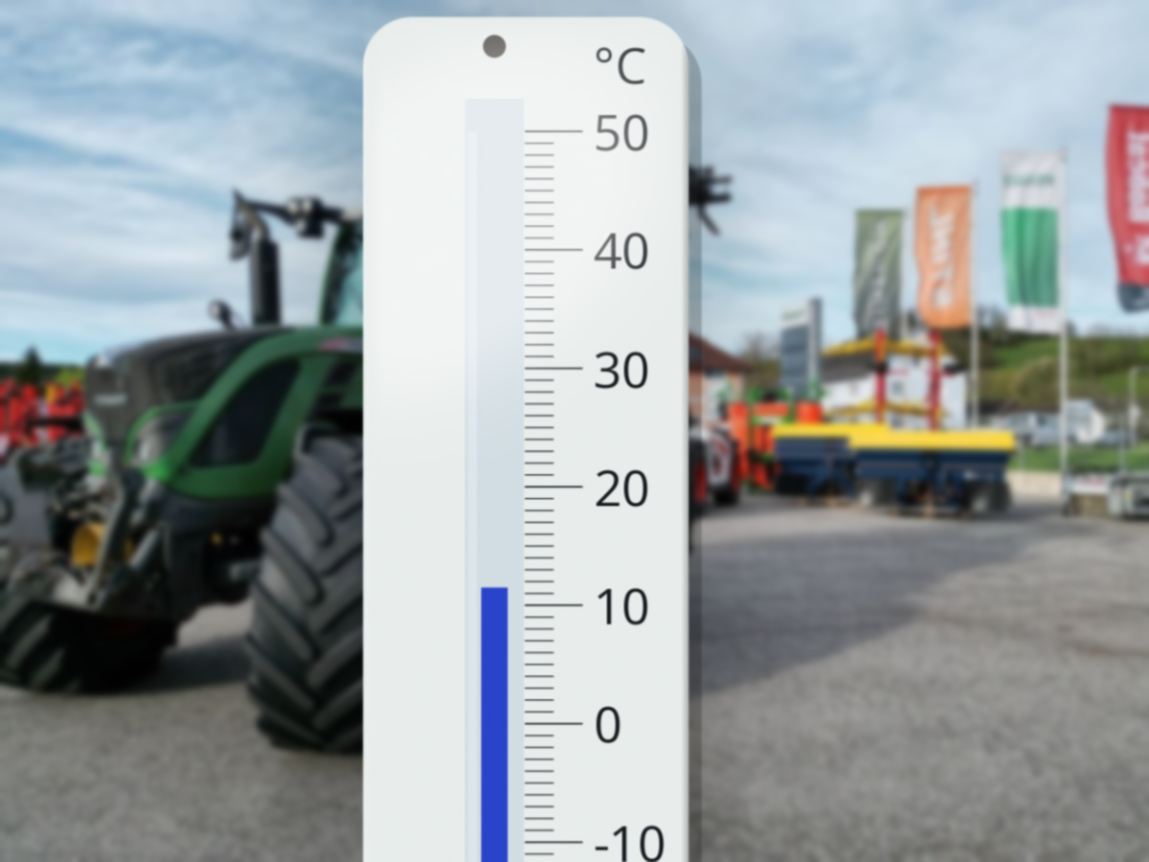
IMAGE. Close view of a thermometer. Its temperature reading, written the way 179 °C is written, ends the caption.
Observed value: 11.5 °C
